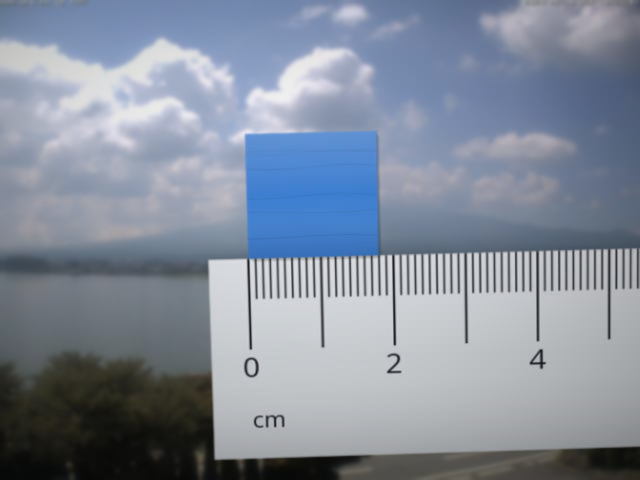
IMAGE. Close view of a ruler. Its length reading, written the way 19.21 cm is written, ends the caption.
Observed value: 1.8 cm
